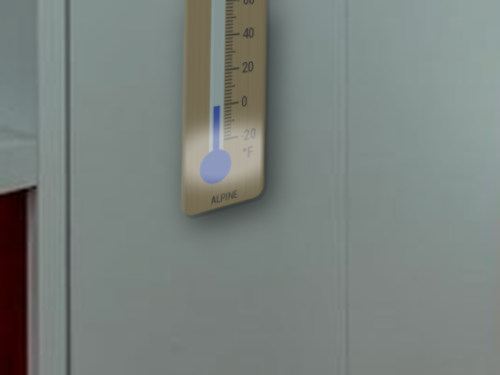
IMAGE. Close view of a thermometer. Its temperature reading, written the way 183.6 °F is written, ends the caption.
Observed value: 0 °F
